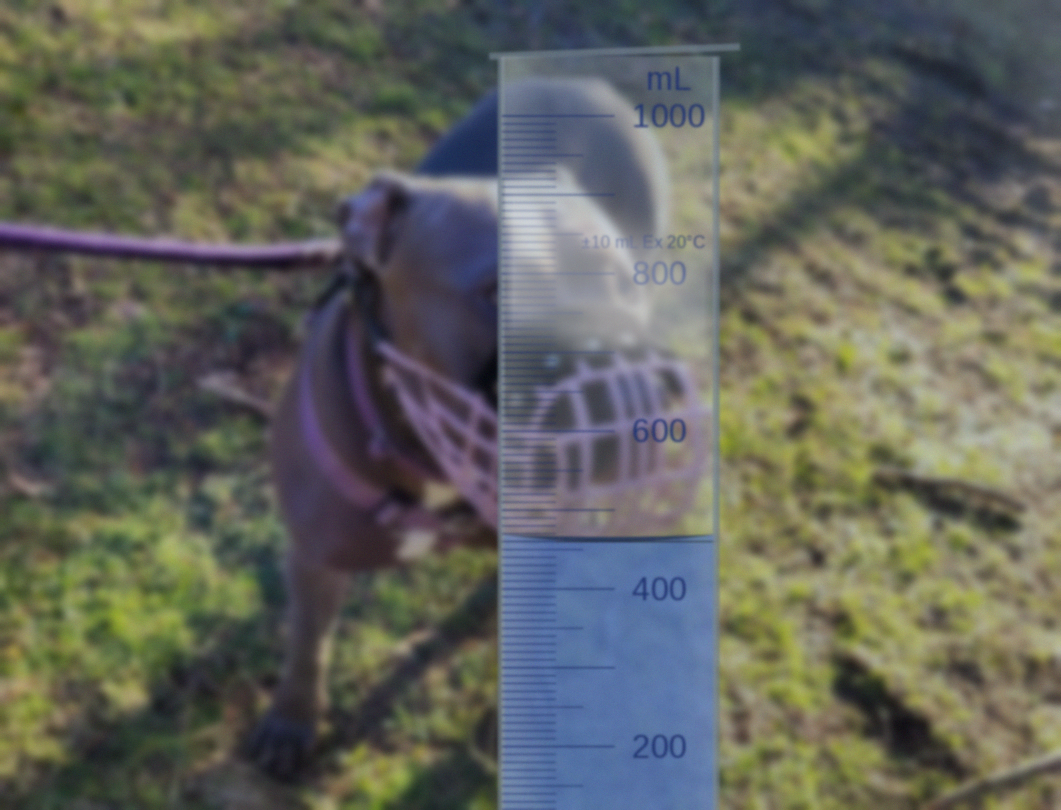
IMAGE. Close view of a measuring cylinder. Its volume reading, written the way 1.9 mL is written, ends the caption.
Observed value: 460 mL
